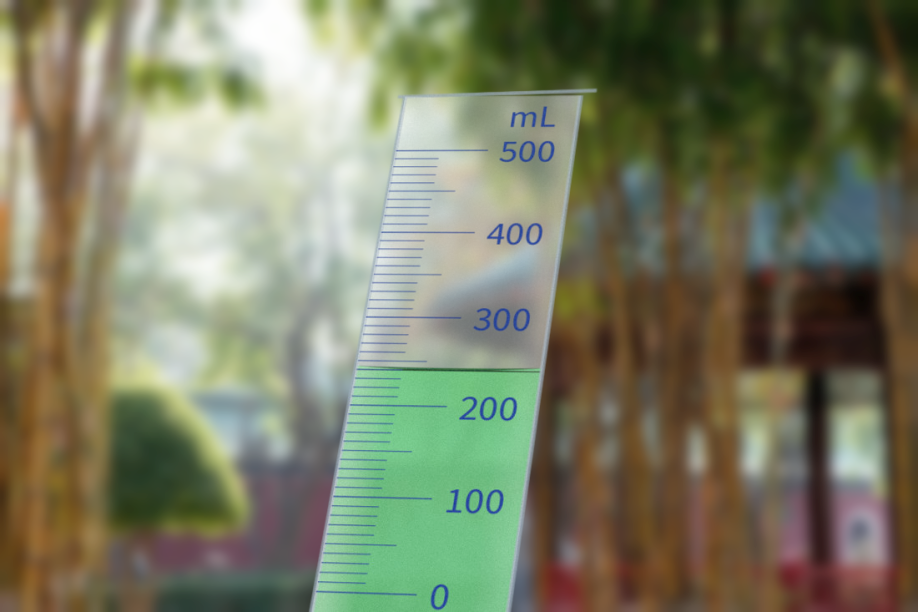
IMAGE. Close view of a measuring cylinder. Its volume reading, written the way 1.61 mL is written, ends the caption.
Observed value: 240 mL
